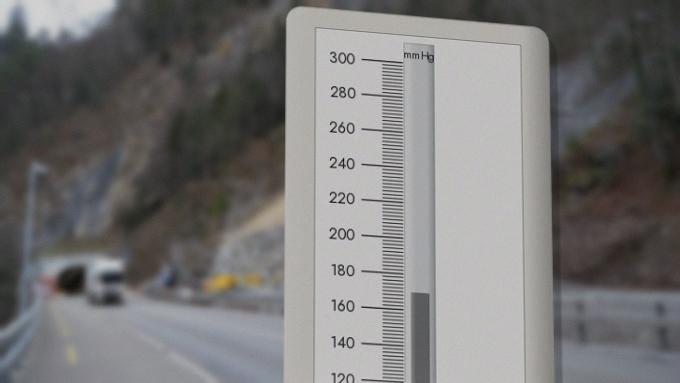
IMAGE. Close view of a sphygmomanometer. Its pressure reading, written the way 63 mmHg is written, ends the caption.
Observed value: 170 mmHg
